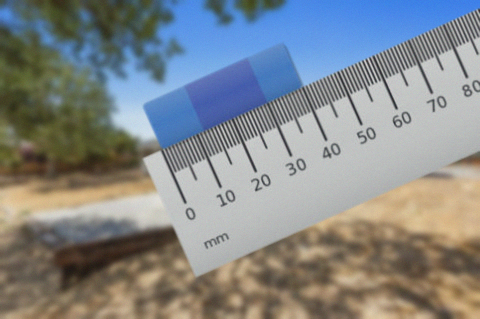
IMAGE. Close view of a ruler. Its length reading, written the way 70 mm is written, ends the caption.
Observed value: 40 mm
